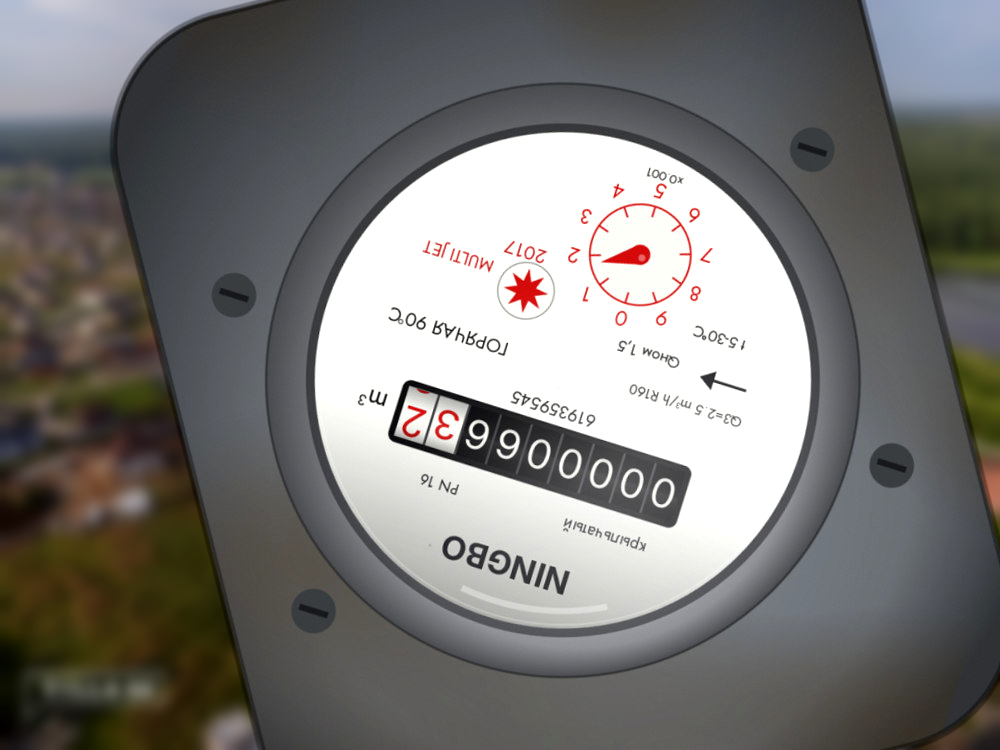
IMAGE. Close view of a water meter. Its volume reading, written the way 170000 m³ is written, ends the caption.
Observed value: 66.321 m³
